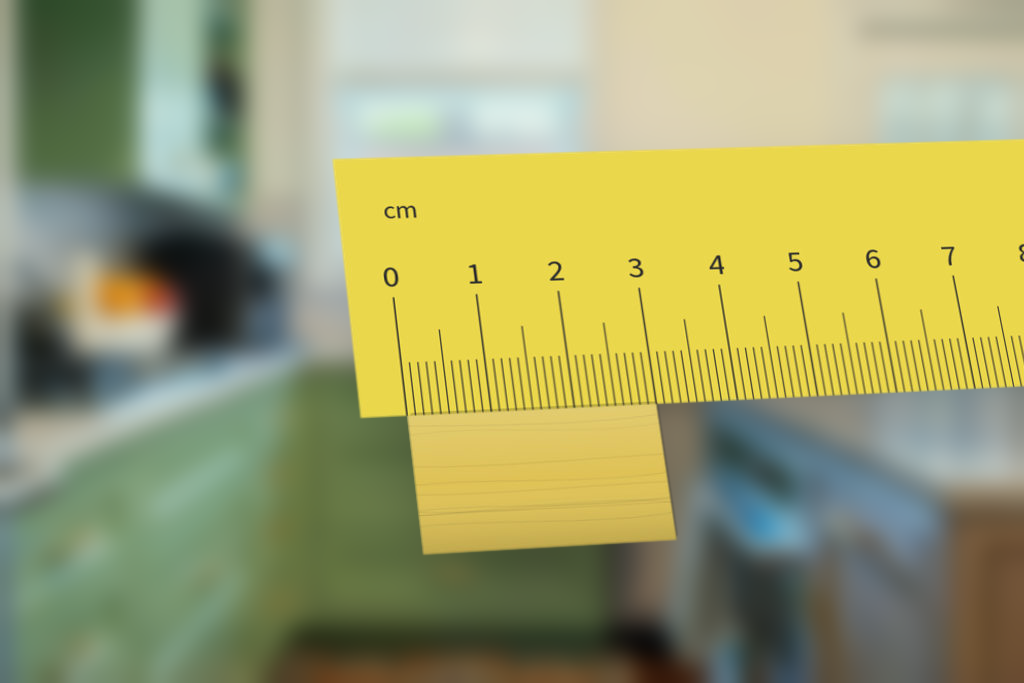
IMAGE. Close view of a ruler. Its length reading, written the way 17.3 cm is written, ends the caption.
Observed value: 3 cm
